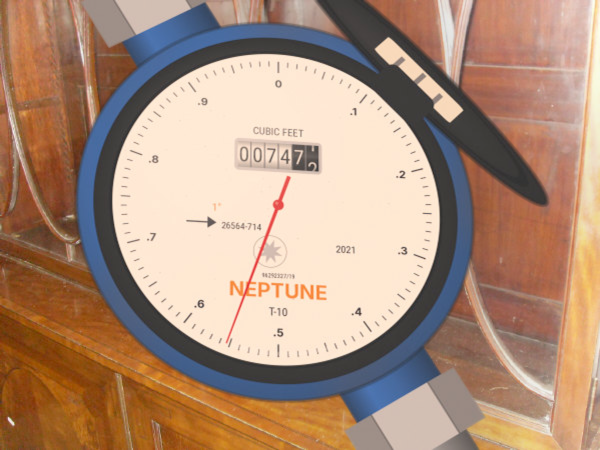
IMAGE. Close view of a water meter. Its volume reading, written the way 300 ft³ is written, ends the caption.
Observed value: 7471.55 ft³
